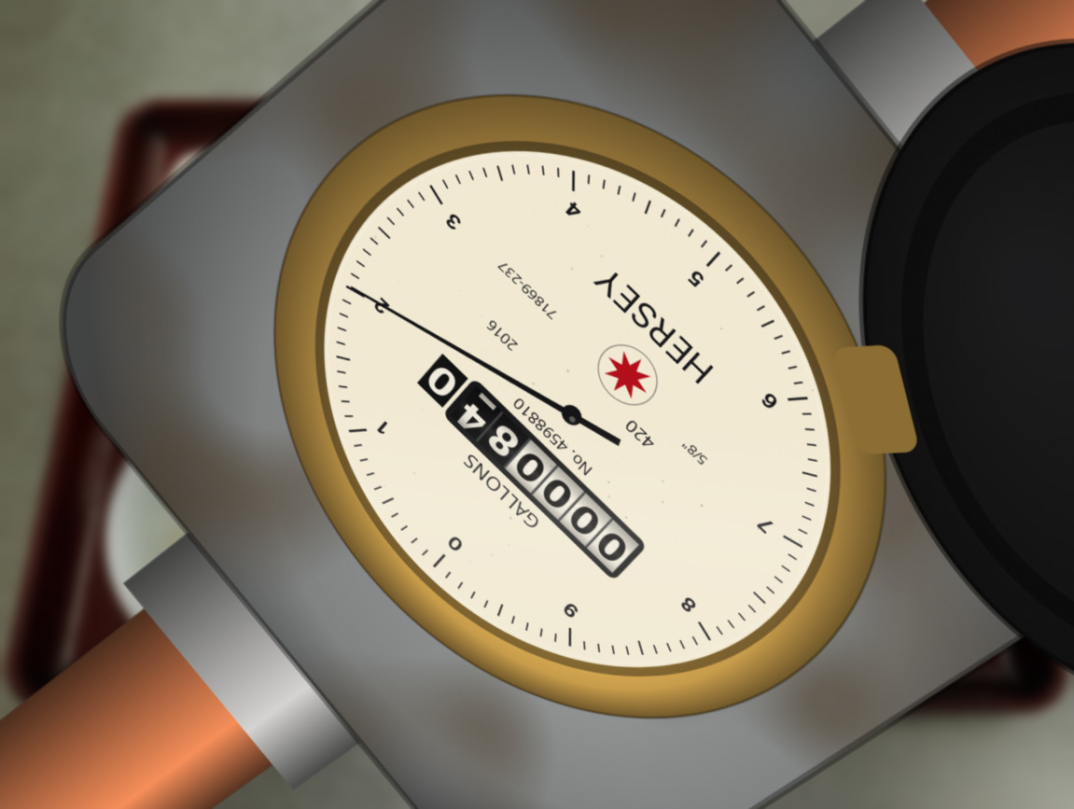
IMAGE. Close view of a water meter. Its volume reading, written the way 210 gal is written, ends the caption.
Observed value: 842.0 gal
